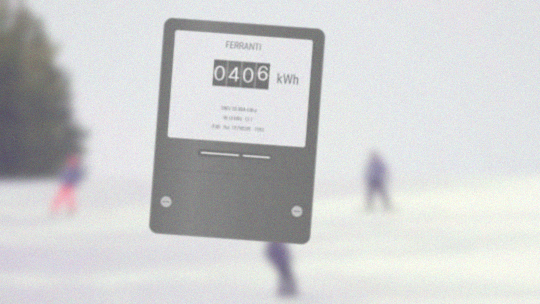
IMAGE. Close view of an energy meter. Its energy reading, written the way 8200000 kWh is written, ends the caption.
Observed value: 406 kWh
